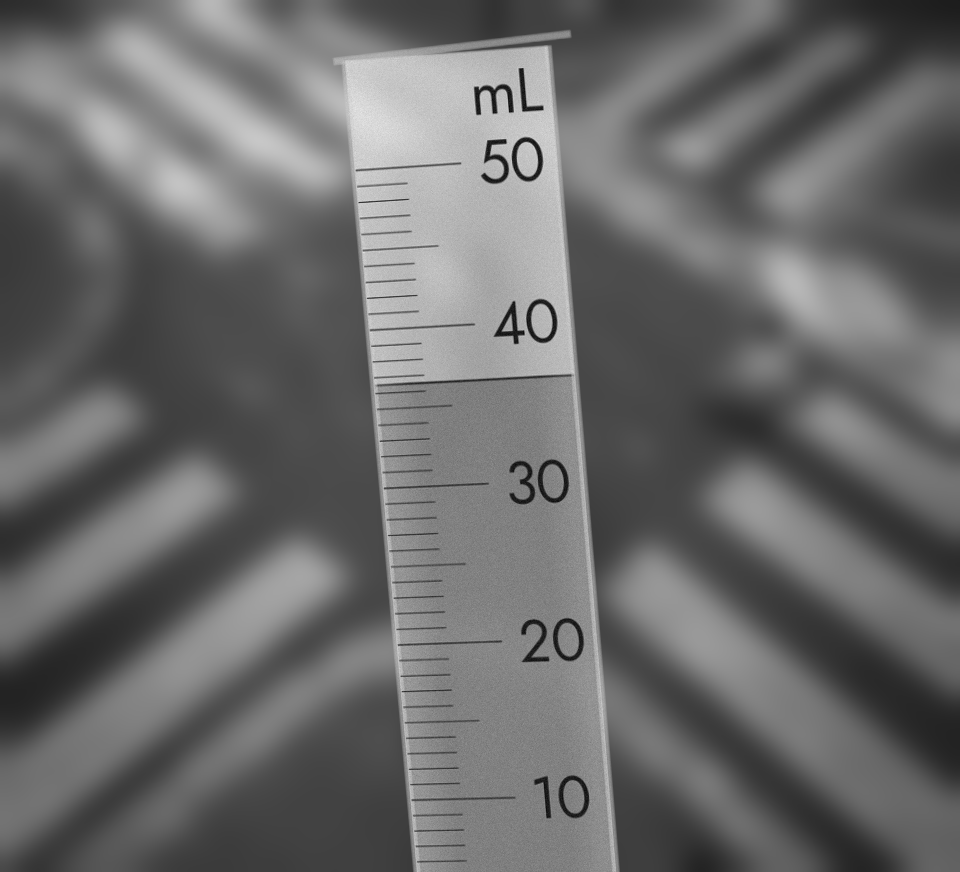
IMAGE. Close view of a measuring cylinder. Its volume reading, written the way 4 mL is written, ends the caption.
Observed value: 36.5 mL
